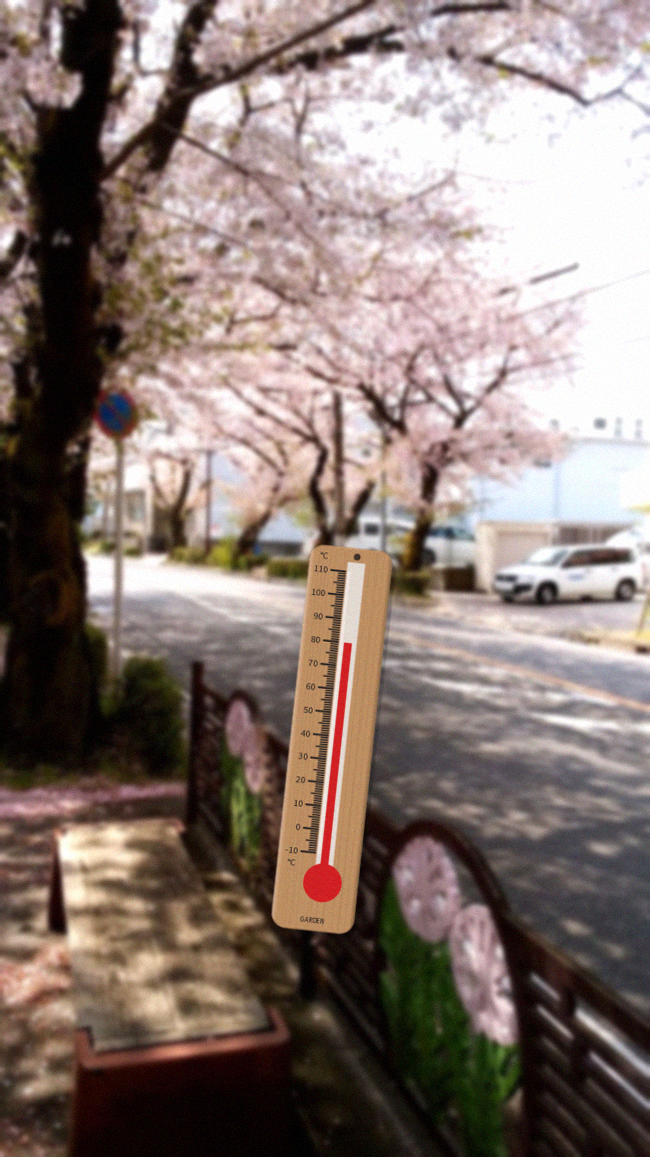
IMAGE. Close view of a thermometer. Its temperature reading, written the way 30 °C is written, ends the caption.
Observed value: 80 °C
